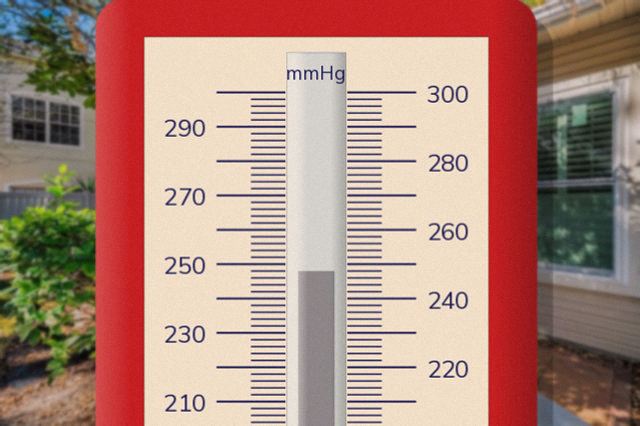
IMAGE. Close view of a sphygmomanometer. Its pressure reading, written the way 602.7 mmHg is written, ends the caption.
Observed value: 248 mmHg
